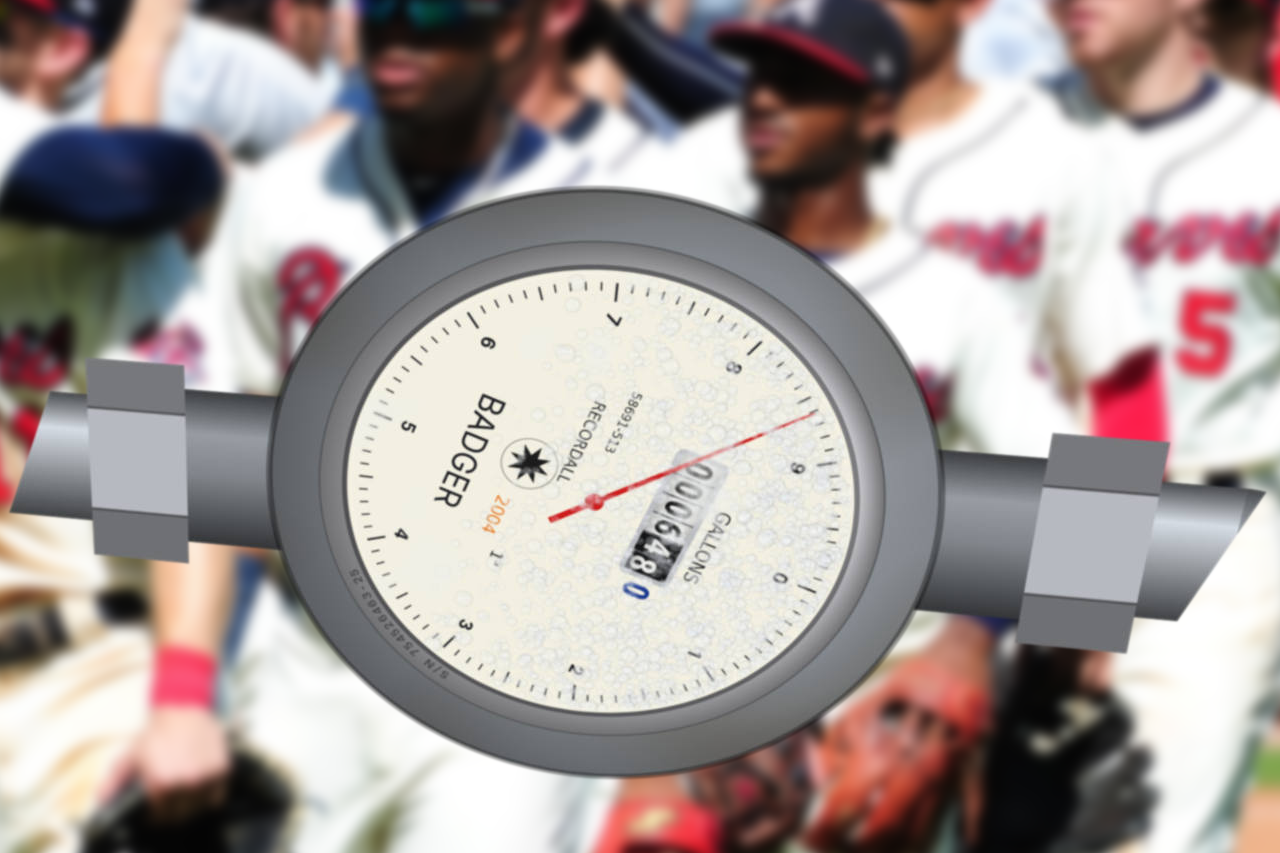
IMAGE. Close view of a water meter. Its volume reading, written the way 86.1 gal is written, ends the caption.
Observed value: 6478.6 gal
